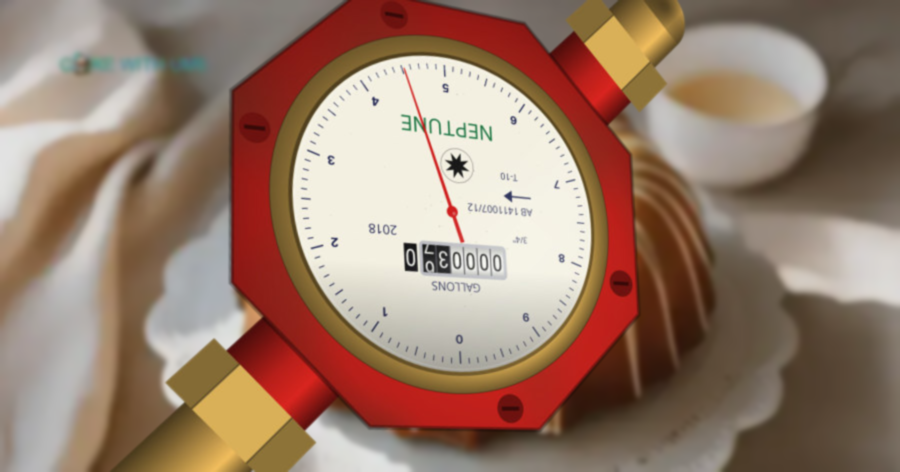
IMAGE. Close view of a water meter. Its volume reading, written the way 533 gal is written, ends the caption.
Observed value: 364.5 gal
